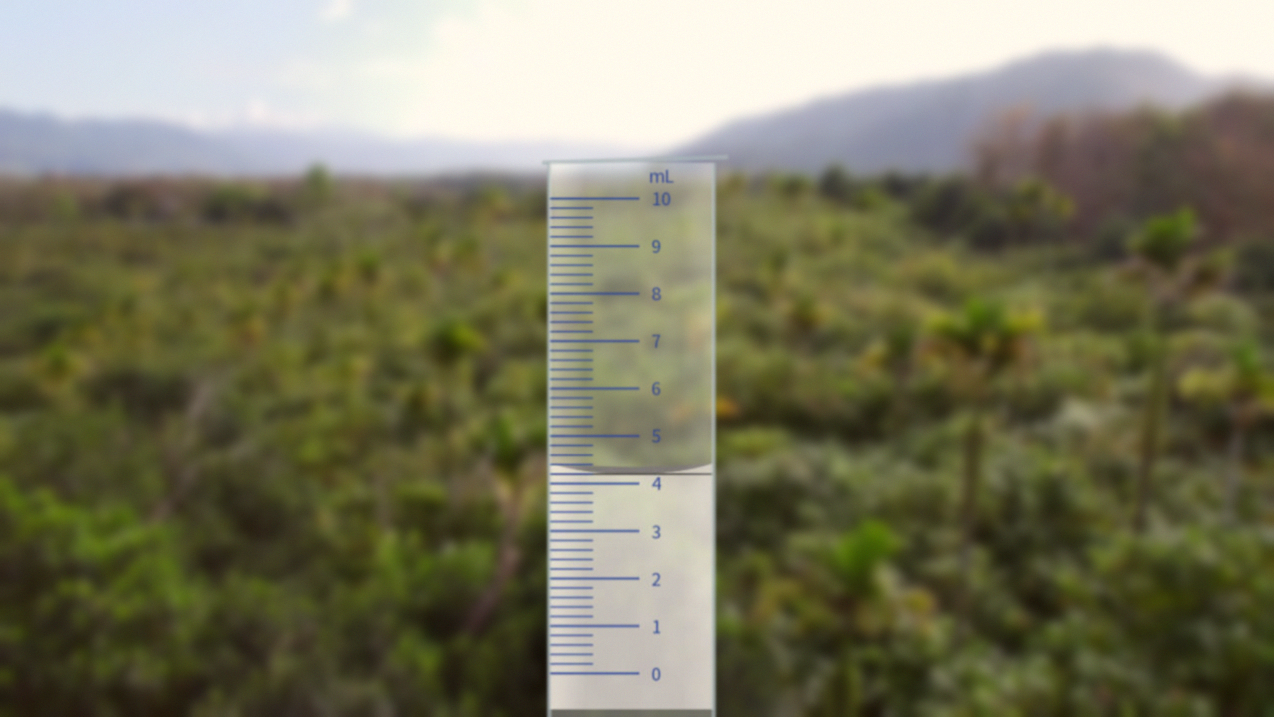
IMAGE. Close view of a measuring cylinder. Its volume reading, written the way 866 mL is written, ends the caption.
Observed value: 4.2 mL
